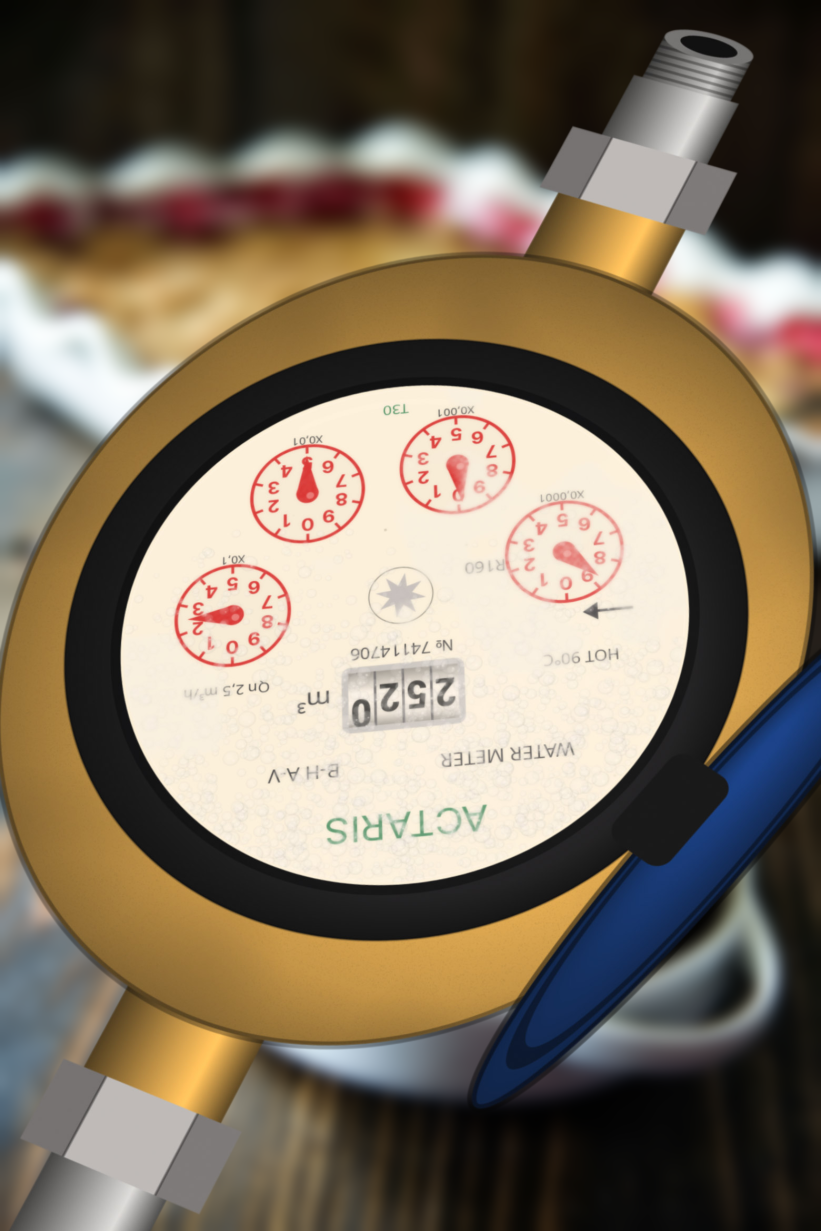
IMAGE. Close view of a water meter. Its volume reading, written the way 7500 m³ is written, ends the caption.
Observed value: 2520.2498 m³
